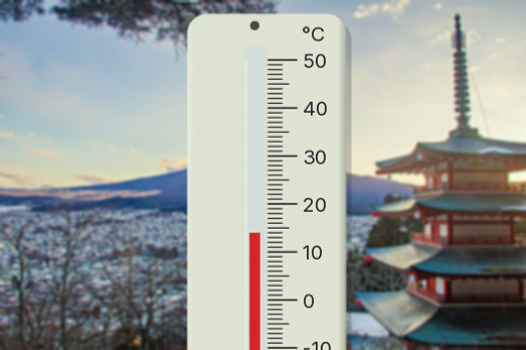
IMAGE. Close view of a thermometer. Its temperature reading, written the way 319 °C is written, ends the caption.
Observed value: 14 °C
